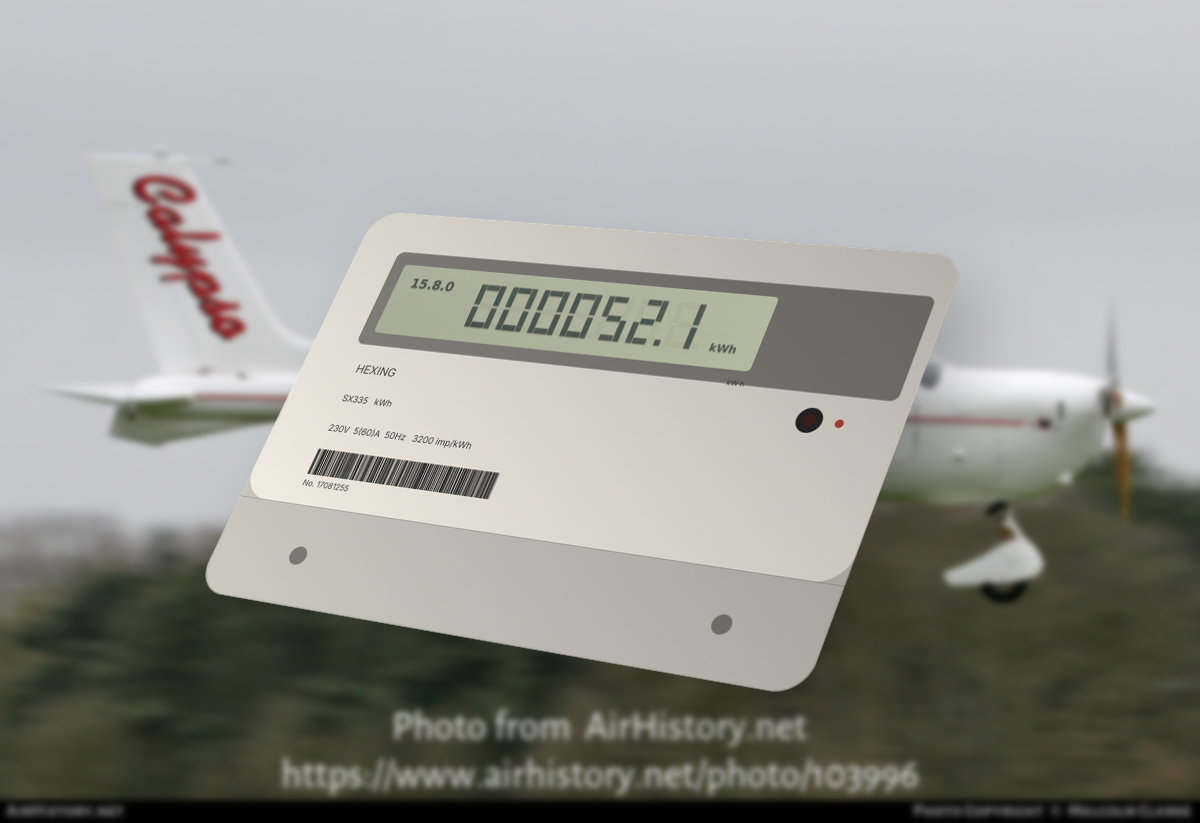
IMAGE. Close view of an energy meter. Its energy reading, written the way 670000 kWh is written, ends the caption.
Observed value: 52.1 kWh
